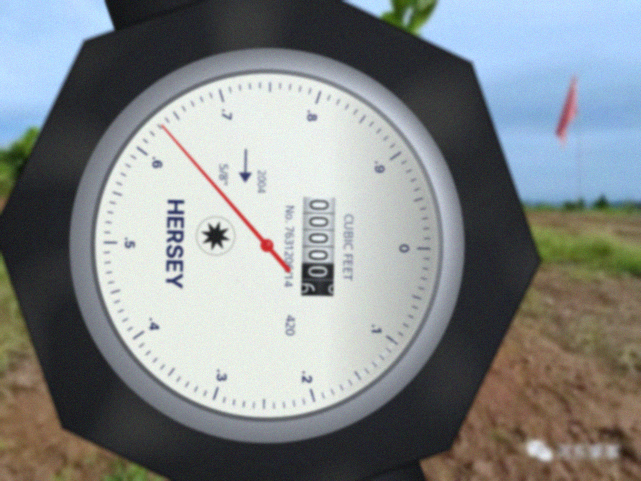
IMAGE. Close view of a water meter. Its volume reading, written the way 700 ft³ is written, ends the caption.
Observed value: 5.63 ft³
